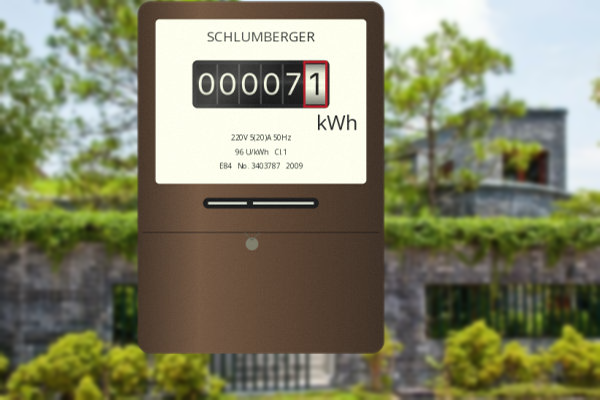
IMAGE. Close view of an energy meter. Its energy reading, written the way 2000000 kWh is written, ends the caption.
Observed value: 7.1 kWh
